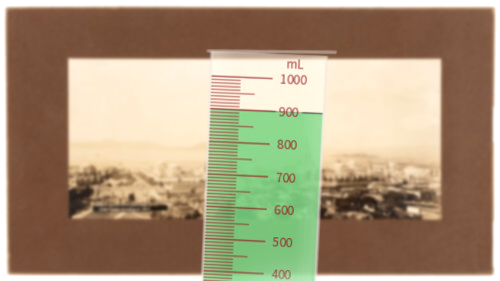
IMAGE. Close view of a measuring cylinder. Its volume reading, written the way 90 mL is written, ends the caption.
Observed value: 900 mL
